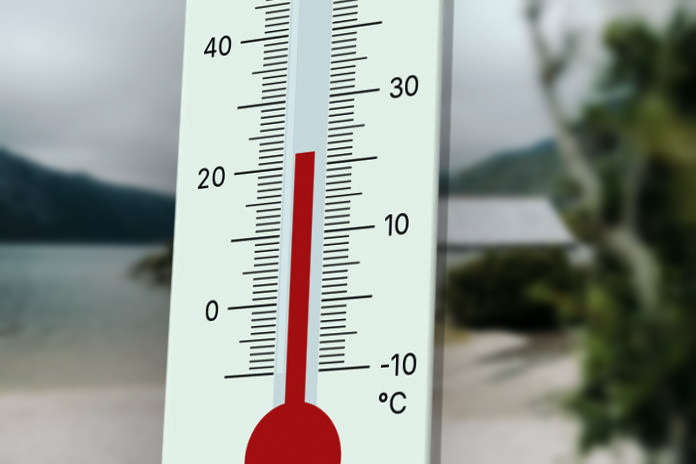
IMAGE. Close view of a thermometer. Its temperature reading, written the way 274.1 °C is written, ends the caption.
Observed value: 22 °C
